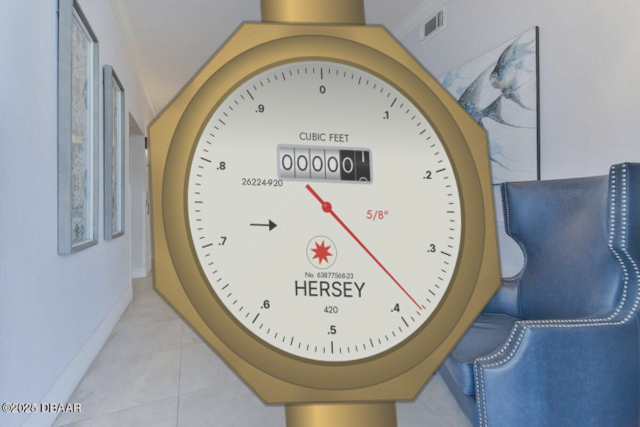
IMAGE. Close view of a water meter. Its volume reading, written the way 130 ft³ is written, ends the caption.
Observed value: 1.37 ft³
